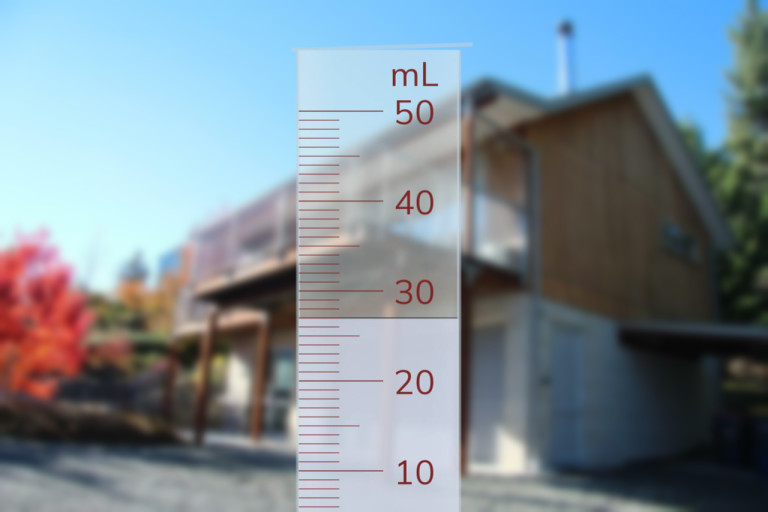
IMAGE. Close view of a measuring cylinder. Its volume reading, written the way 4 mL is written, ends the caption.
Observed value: 27 mL
